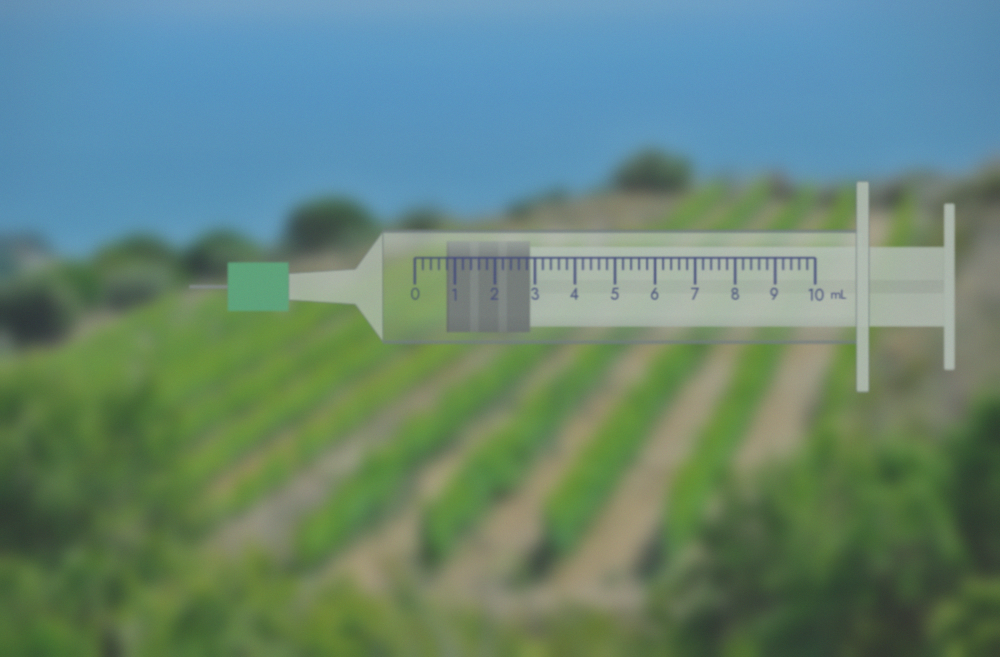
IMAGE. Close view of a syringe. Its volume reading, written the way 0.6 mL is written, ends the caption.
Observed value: 0.8 mL
